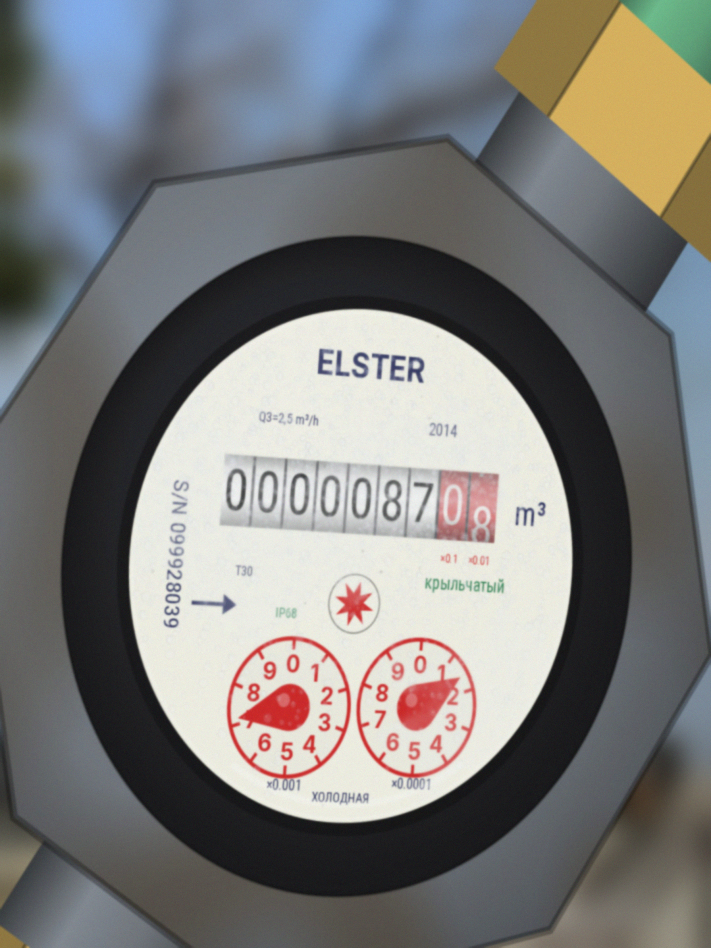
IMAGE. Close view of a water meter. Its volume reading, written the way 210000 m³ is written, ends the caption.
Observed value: 87.0771 m³
